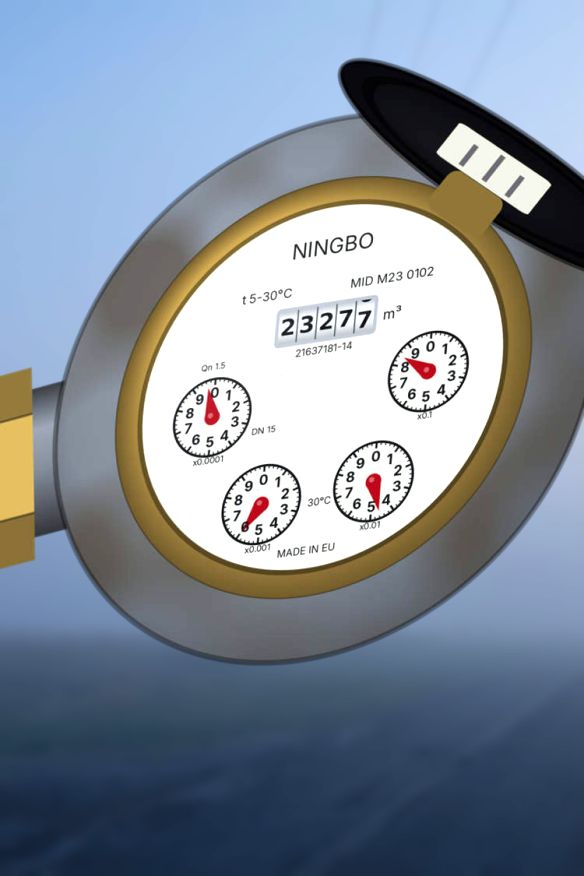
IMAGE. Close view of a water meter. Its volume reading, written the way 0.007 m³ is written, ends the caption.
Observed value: 23276.8459 m³
